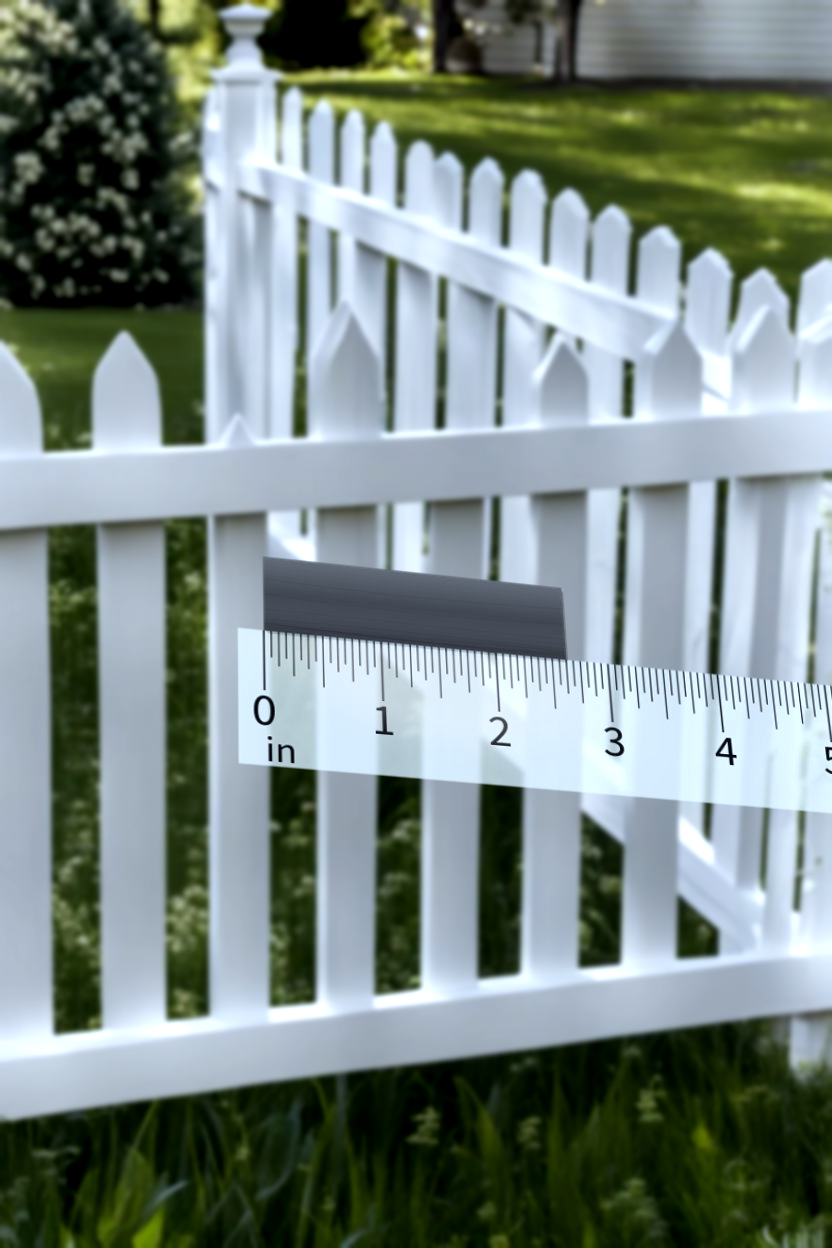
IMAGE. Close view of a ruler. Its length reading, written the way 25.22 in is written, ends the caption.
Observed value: 2.625 in
